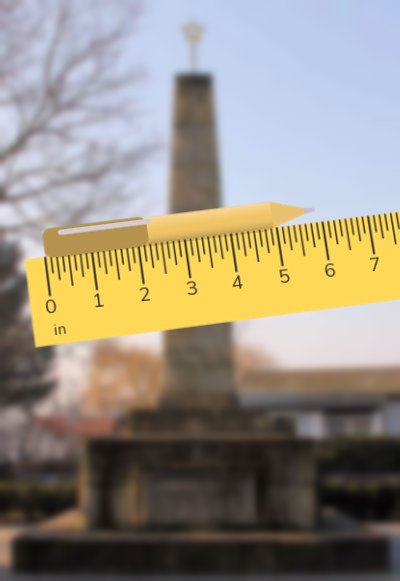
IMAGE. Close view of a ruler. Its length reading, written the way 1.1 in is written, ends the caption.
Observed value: 5.875 in
